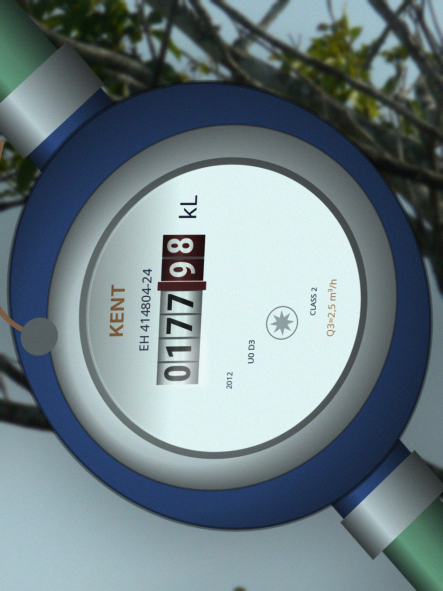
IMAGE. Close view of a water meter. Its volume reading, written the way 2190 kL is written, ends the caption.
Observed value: 177.98 kL
